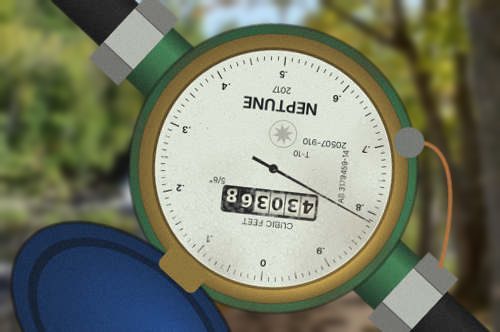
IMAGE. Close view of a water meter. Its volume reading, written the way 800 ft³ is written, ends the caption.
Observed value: 430367.81 ft³
